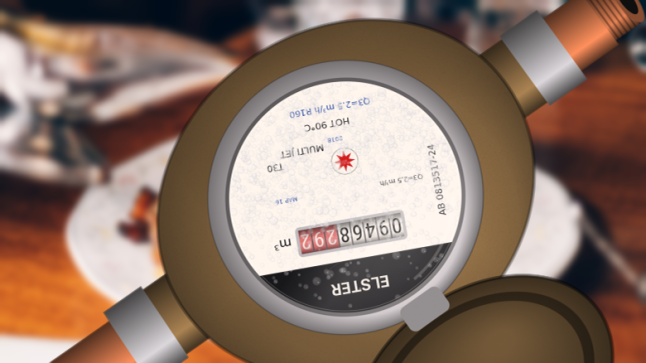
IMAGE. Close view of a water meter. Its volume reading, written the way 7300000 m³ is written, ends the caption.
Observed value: 9468.292 m³
